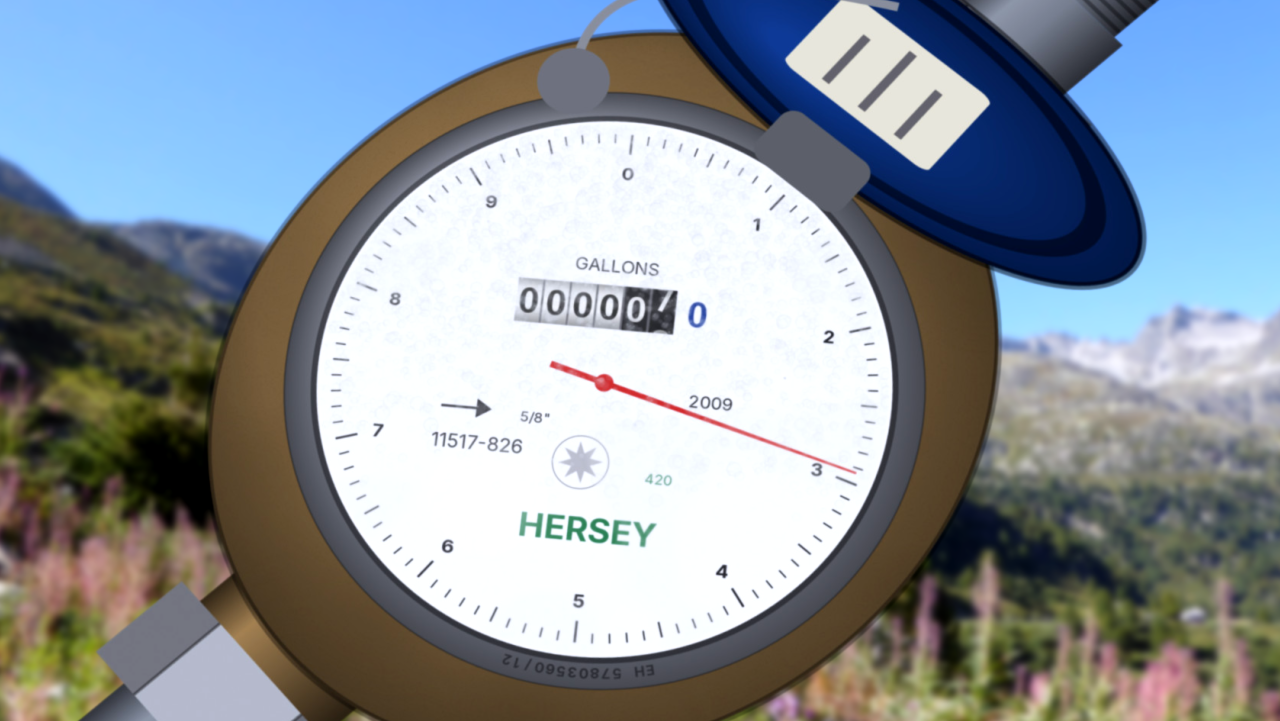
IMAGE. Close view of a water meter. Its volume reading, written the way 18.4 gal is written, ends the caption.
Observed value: 72.9 gal
